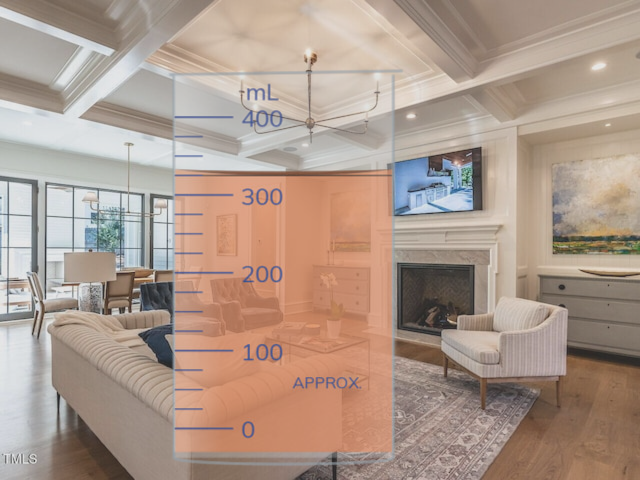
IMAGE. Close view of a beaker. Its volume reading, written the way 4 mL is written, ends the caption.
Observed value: 325 mL
